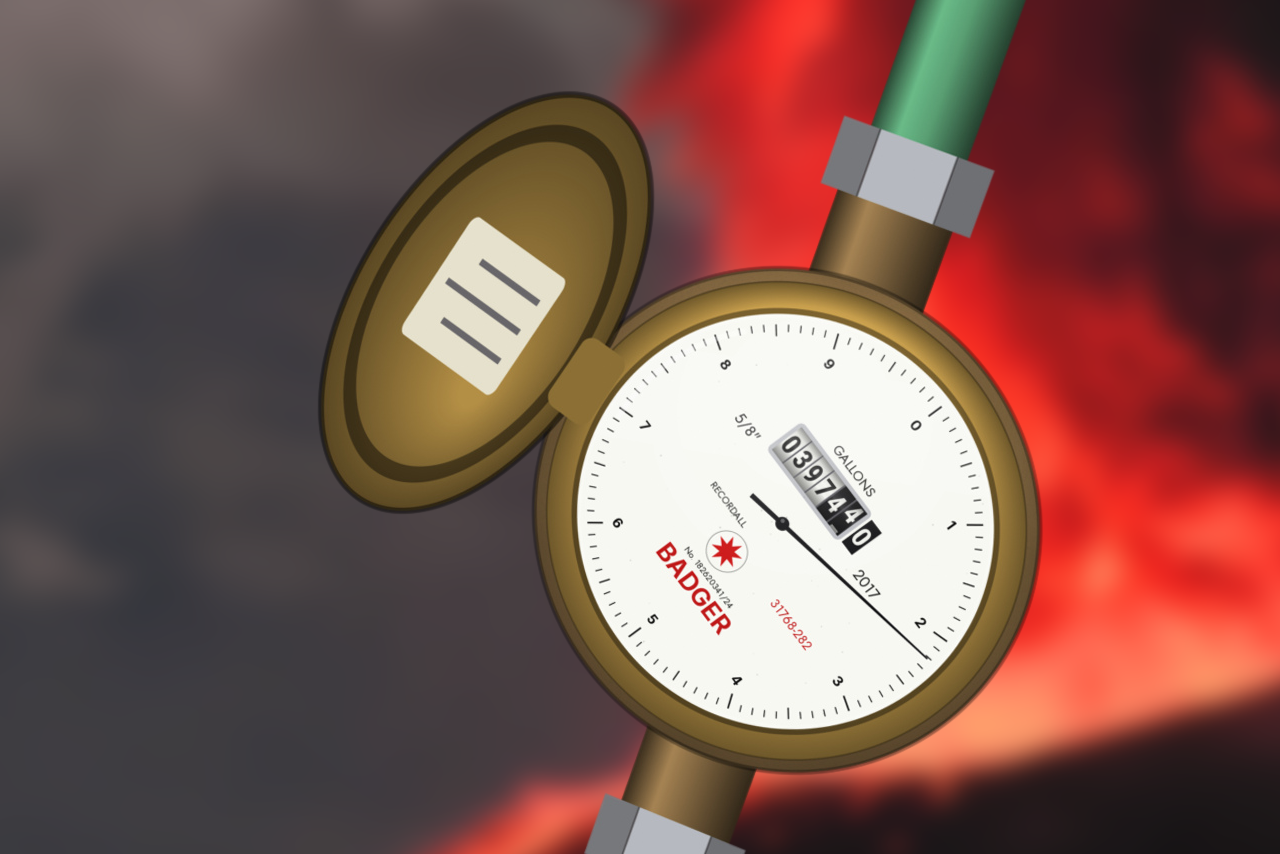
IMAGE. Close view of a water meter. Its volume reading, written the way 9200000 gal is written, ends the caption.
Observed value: 397442.2 gal
